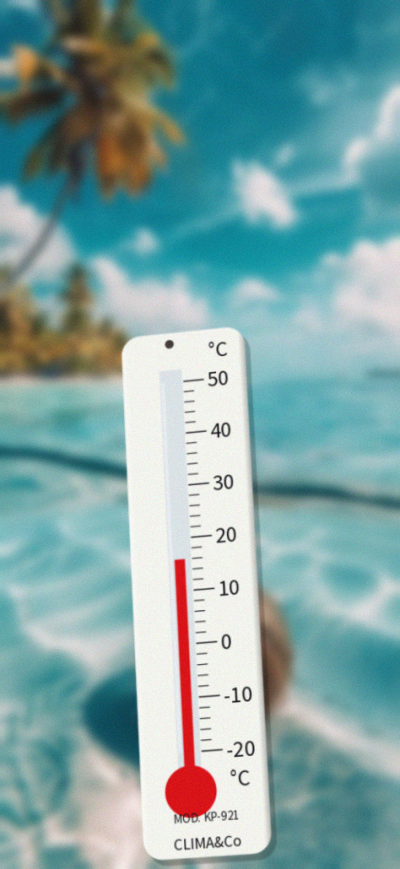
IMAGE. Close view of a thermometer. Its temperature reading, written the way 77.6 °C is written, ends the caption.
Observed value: 16 °C
